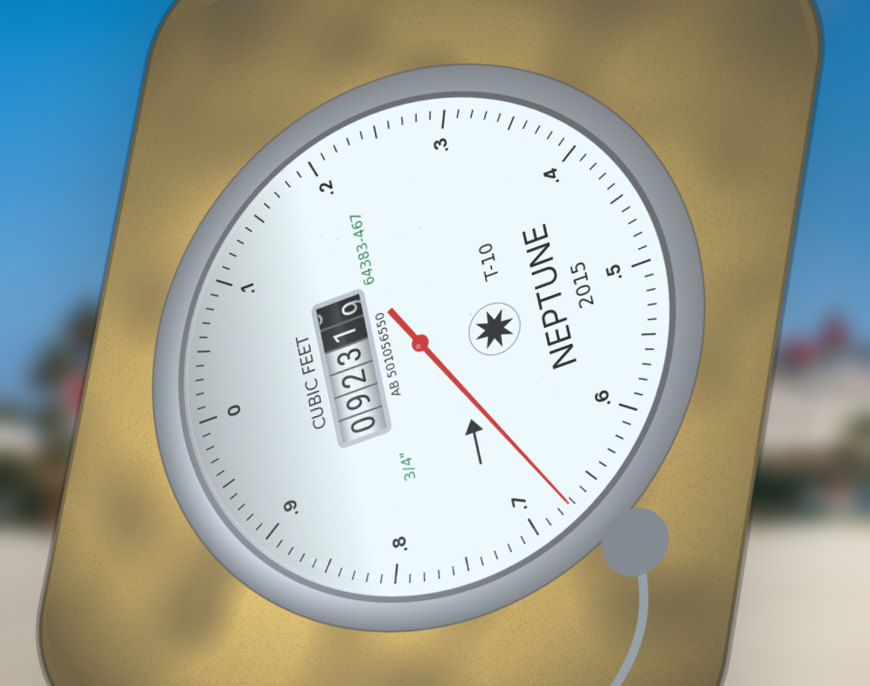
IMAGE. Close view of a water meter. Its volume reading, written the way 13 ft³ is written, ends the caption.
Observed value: 92318.67 ft³
